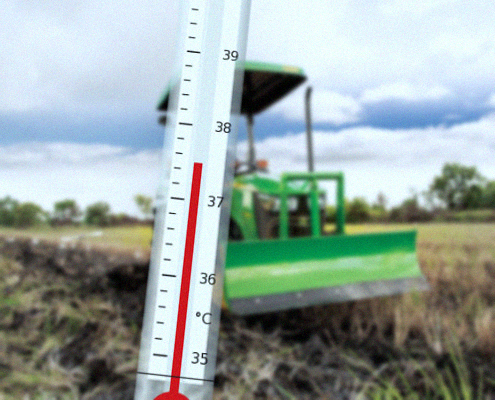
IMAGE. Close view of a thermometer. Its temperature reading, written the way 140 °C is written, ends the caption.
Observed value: 37.5 °C
